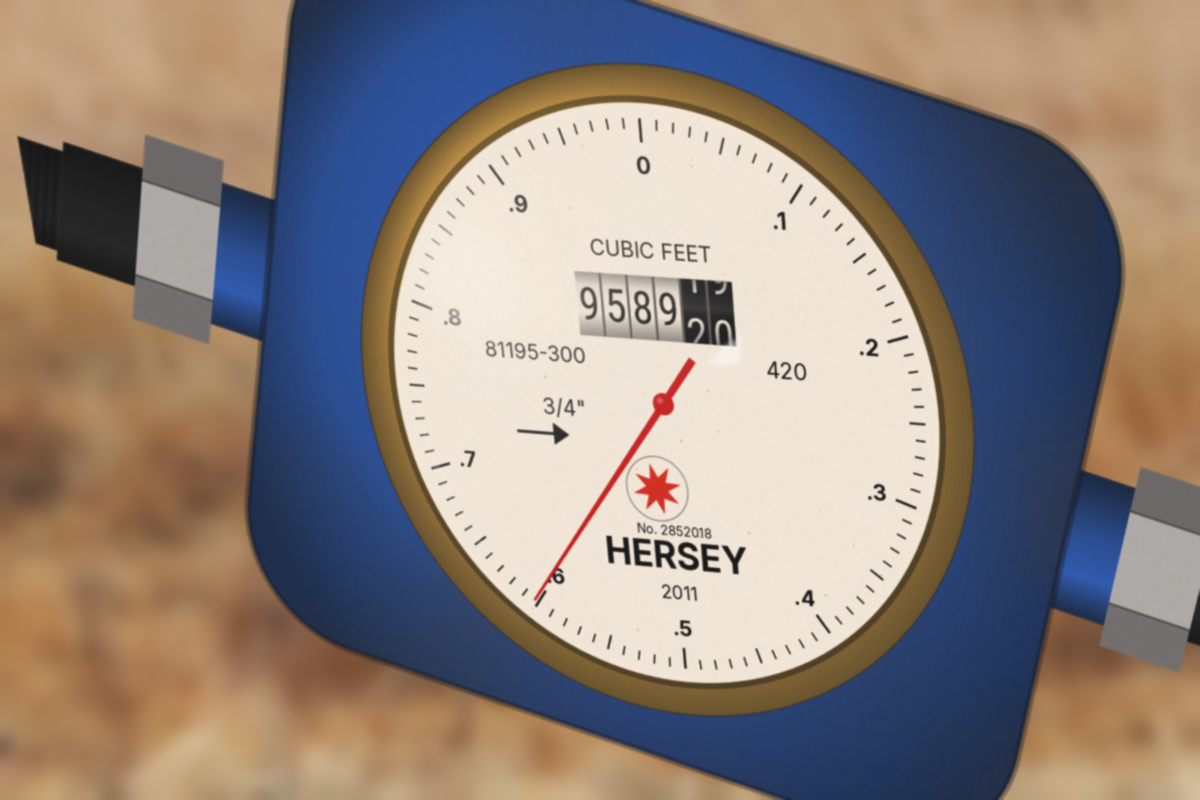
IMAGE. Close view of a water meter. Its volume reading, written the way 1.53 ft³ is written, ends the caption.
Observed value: 958919.60 ft³
